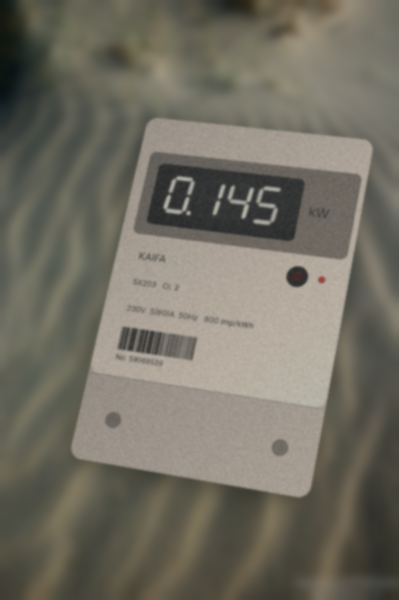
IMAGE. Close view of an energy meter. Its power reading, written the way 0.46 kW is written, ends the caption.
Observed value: 0.145 kW
